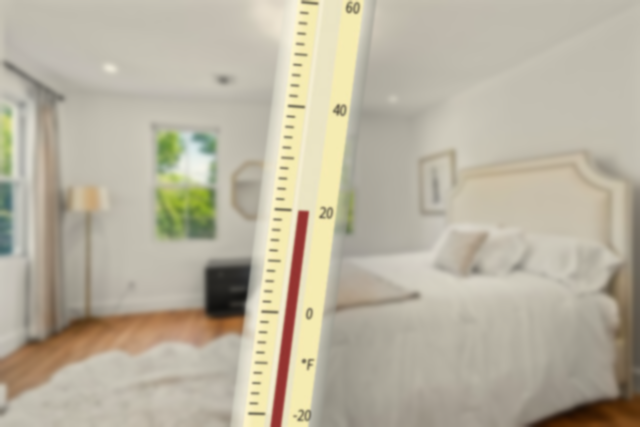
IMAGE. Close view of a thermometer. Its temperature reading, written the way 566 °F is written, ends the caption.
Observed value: 20 °F
